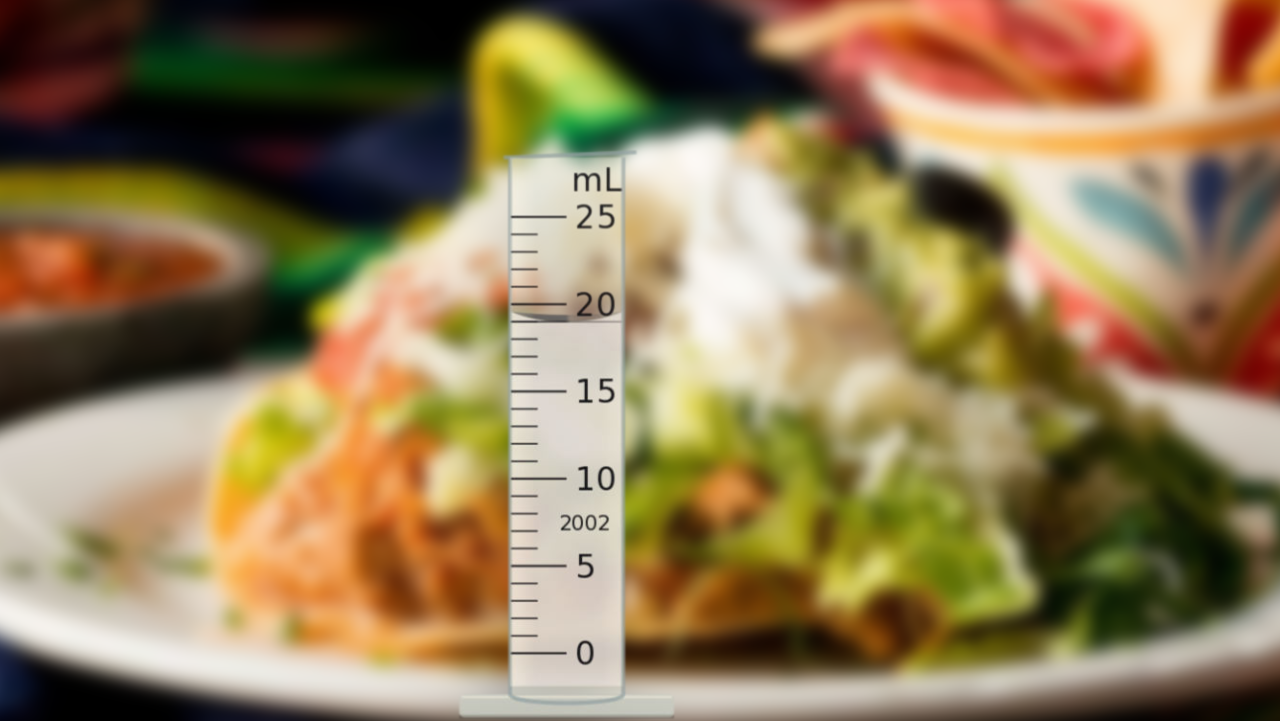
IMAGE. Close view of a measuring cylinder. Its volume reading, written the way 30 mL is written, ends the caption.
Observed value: 19 mL
